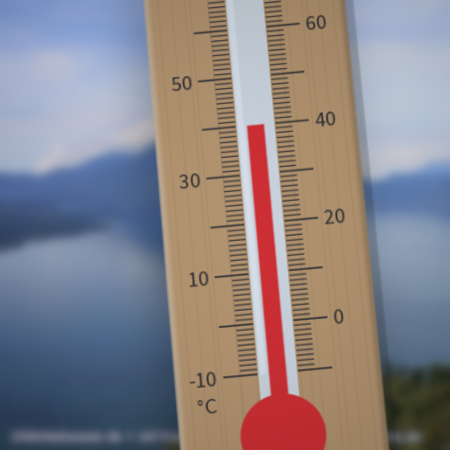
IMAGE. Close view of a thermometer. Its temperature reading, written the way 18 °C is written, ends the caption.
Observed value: 40 °C
